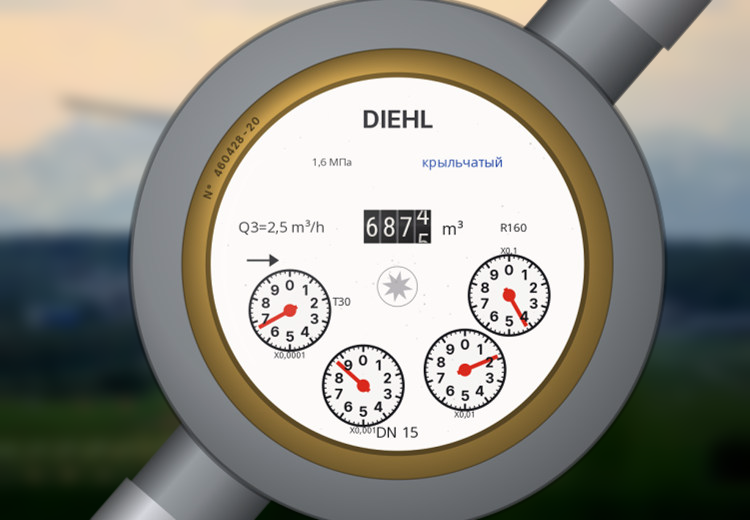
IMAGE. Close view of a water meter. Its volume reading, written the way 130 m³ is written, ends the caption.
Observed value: 6874.4186 m³
